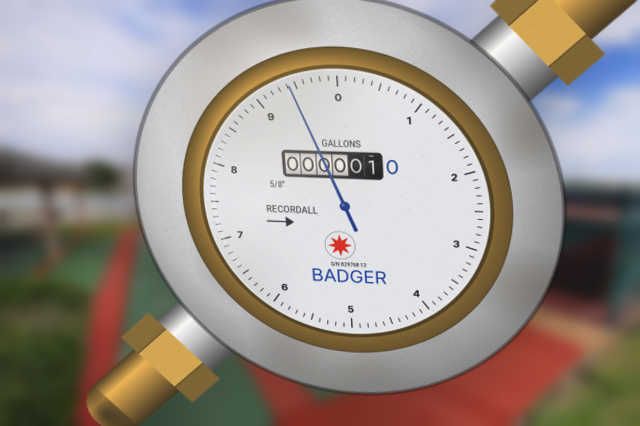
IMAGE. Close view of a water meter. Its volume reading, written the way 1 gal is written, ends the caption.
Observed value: 9.4 gal
